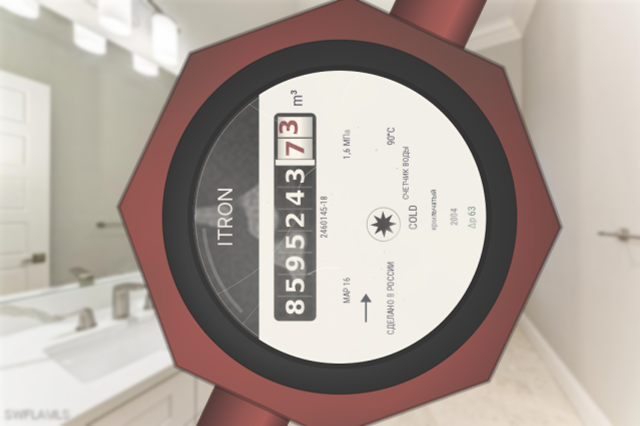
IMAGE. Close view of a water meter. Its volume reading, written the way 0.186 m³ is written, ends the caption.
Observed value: 8595243.73 m³
